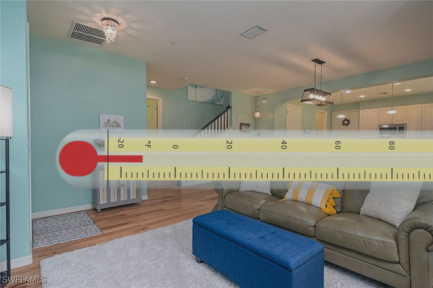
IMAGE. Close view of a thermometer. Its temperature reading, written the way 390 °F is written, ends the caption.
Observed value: -12 °F
